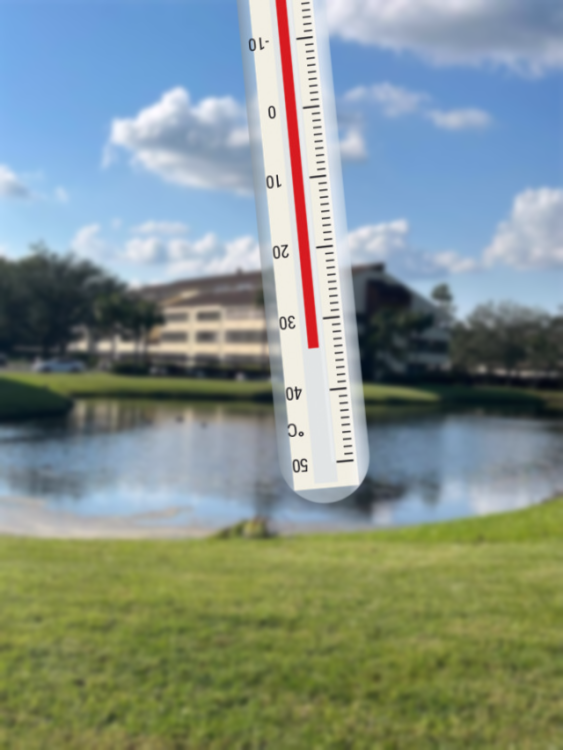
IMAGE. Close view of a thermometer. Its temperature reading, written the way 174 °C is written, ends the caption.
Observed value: 34 °C
